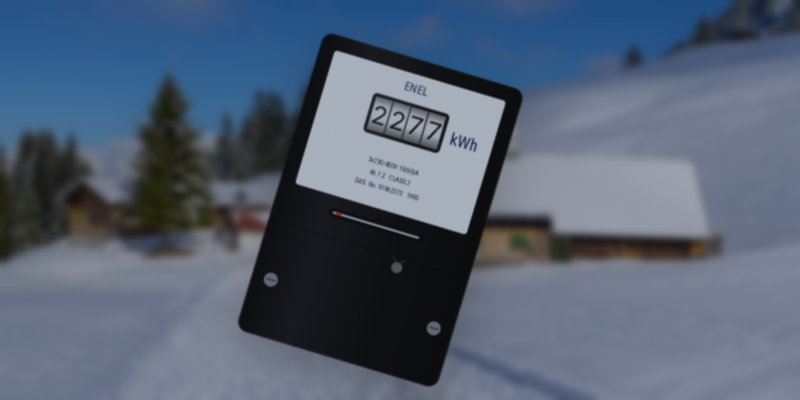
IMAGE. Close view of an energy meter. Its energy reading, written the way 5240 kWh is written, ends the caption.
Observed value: 2277 kWh
